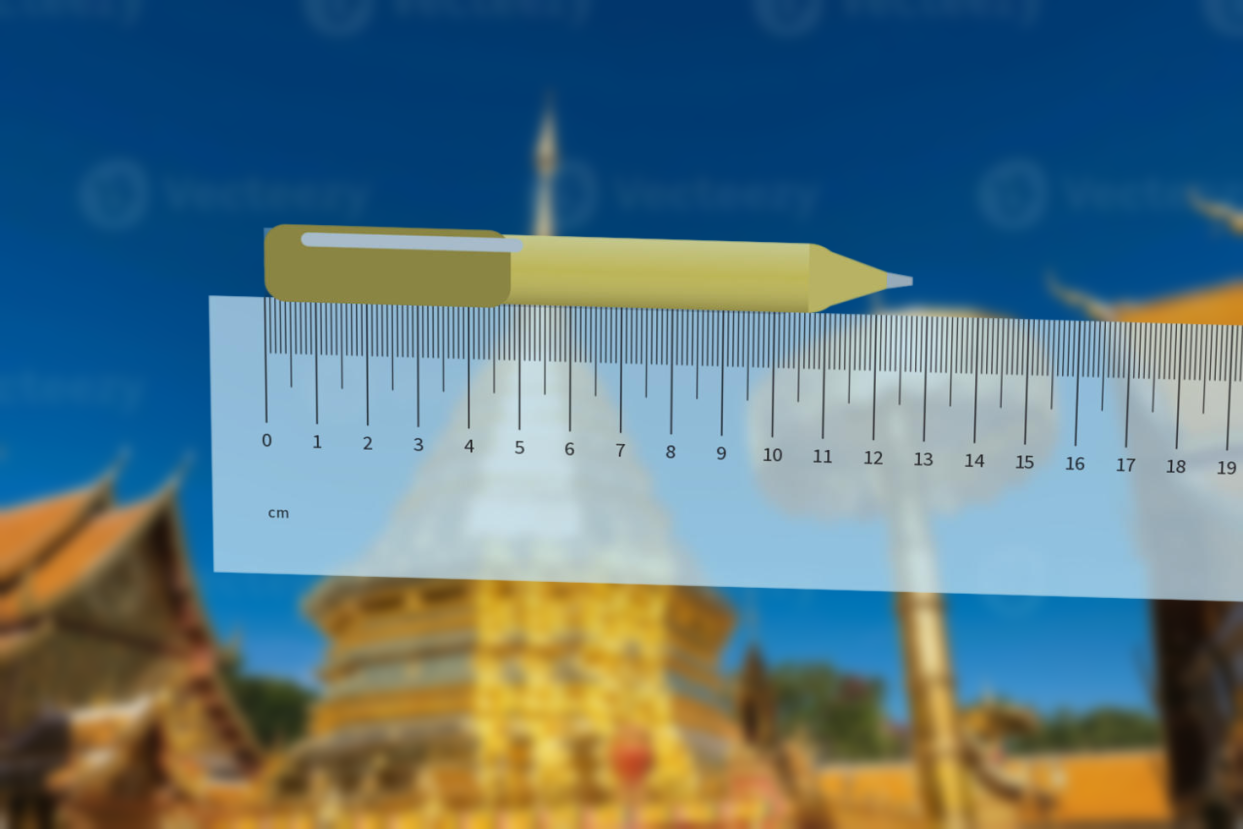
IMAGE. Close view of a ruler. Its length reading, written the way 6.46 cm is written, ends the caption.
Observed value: 12.7 cm
